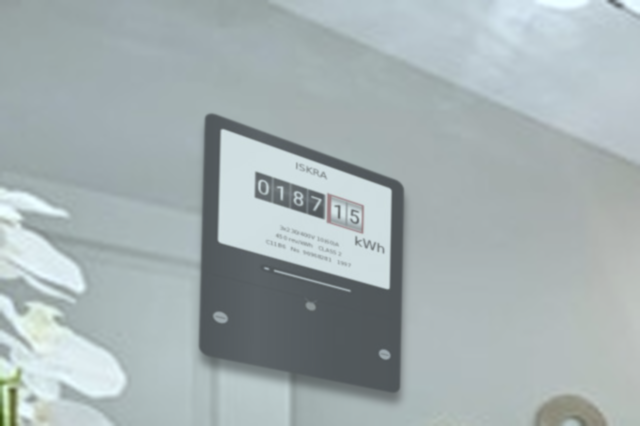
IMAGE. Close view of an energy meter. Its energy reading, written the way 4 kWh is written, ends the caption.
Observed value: 187.15 kWh
